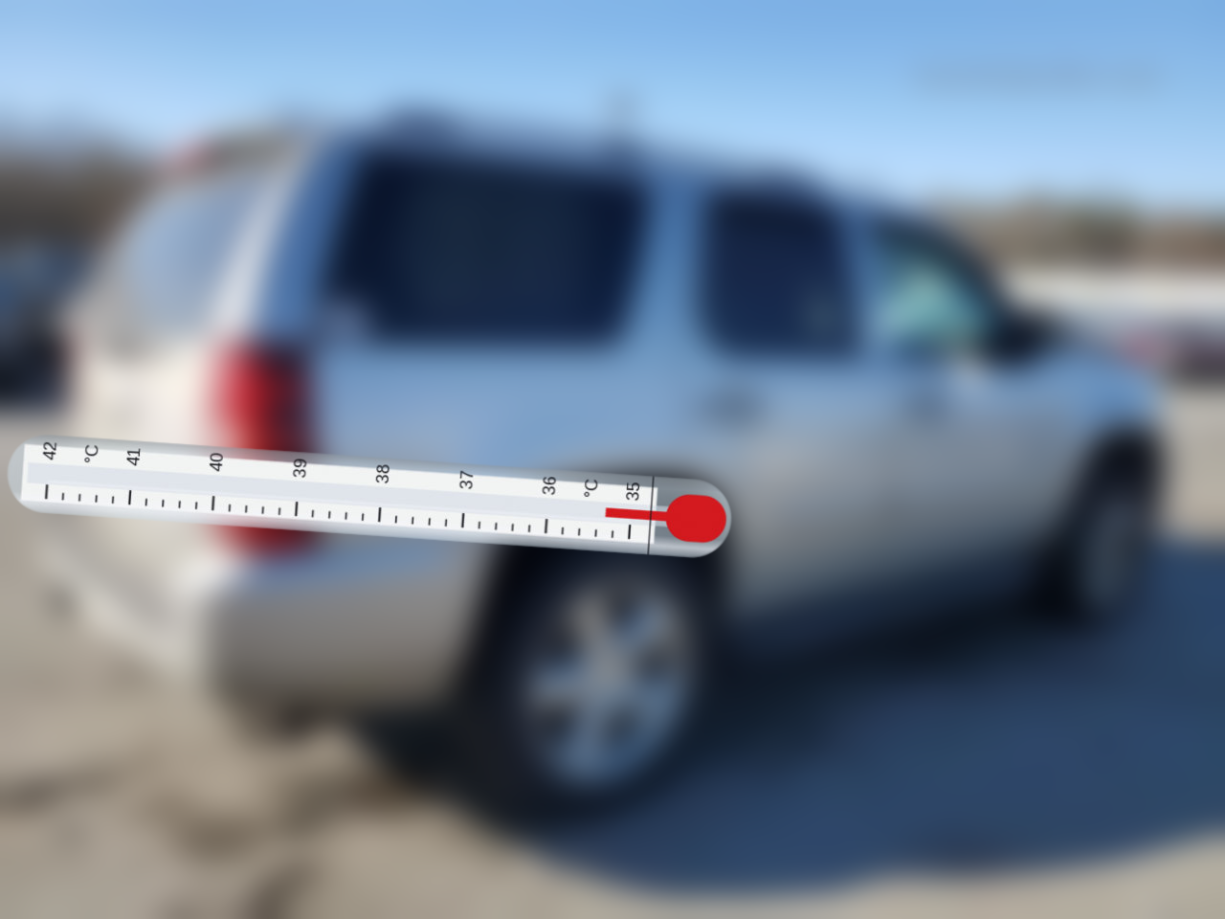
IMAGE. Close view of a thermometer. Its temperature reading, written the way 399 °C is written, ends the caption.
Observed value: 35.3 °C
